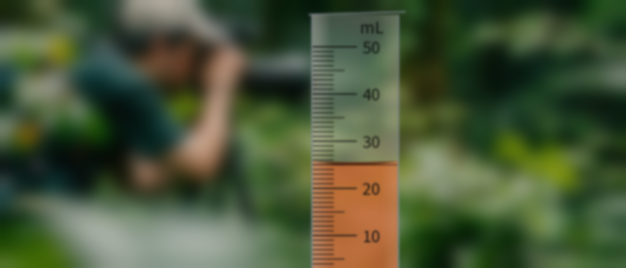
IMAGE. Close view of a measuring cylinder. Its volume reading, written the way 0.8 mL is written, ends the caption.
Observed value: 25 mL
